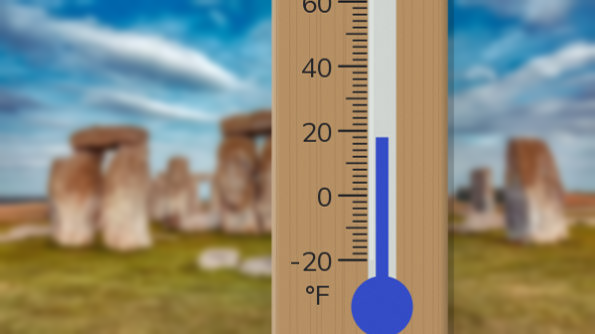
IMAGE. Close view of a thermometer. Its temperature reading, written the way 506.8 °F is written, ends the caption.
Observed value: 18 °F
